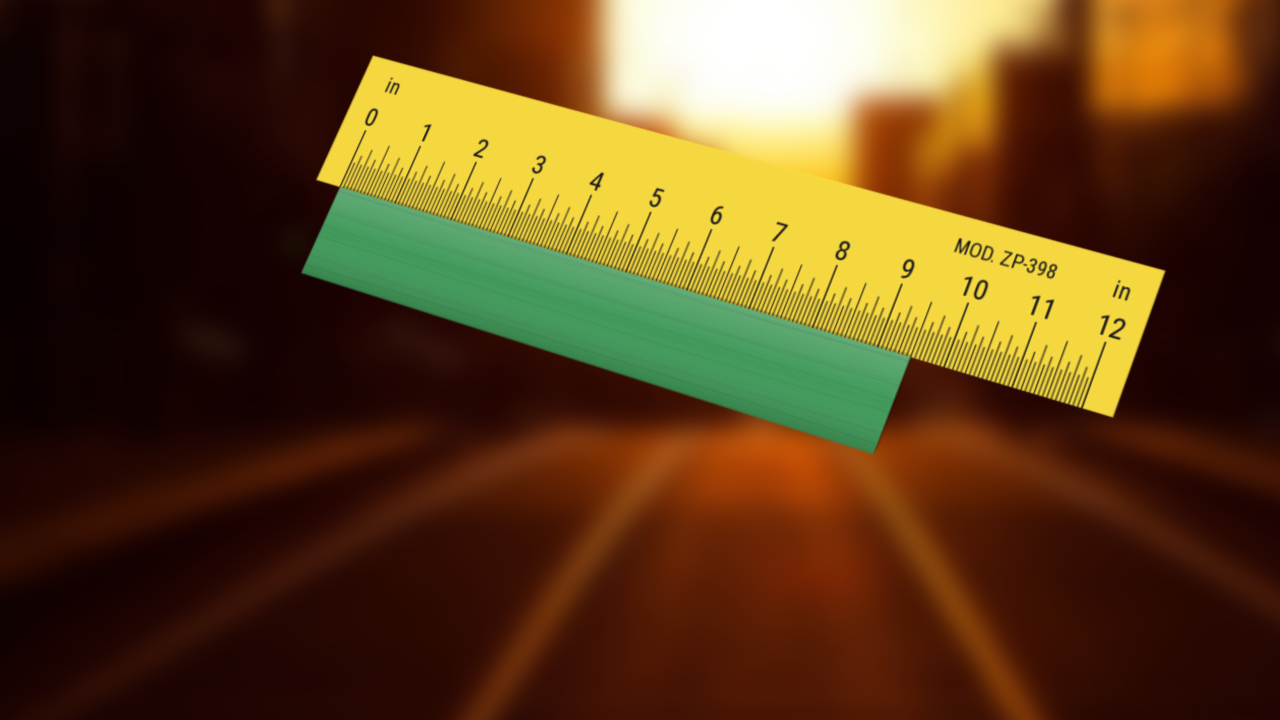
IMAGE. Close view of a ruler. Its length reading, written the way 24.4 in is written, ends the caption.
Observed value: 9.5 in
